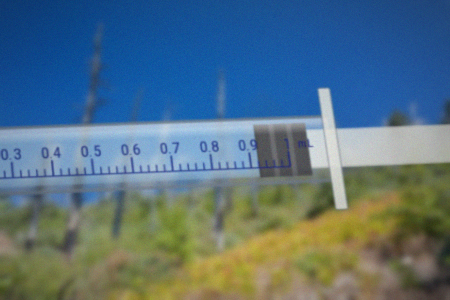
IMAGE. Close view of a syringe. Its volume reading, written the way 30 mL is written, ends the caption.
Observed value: 0.92 mL
